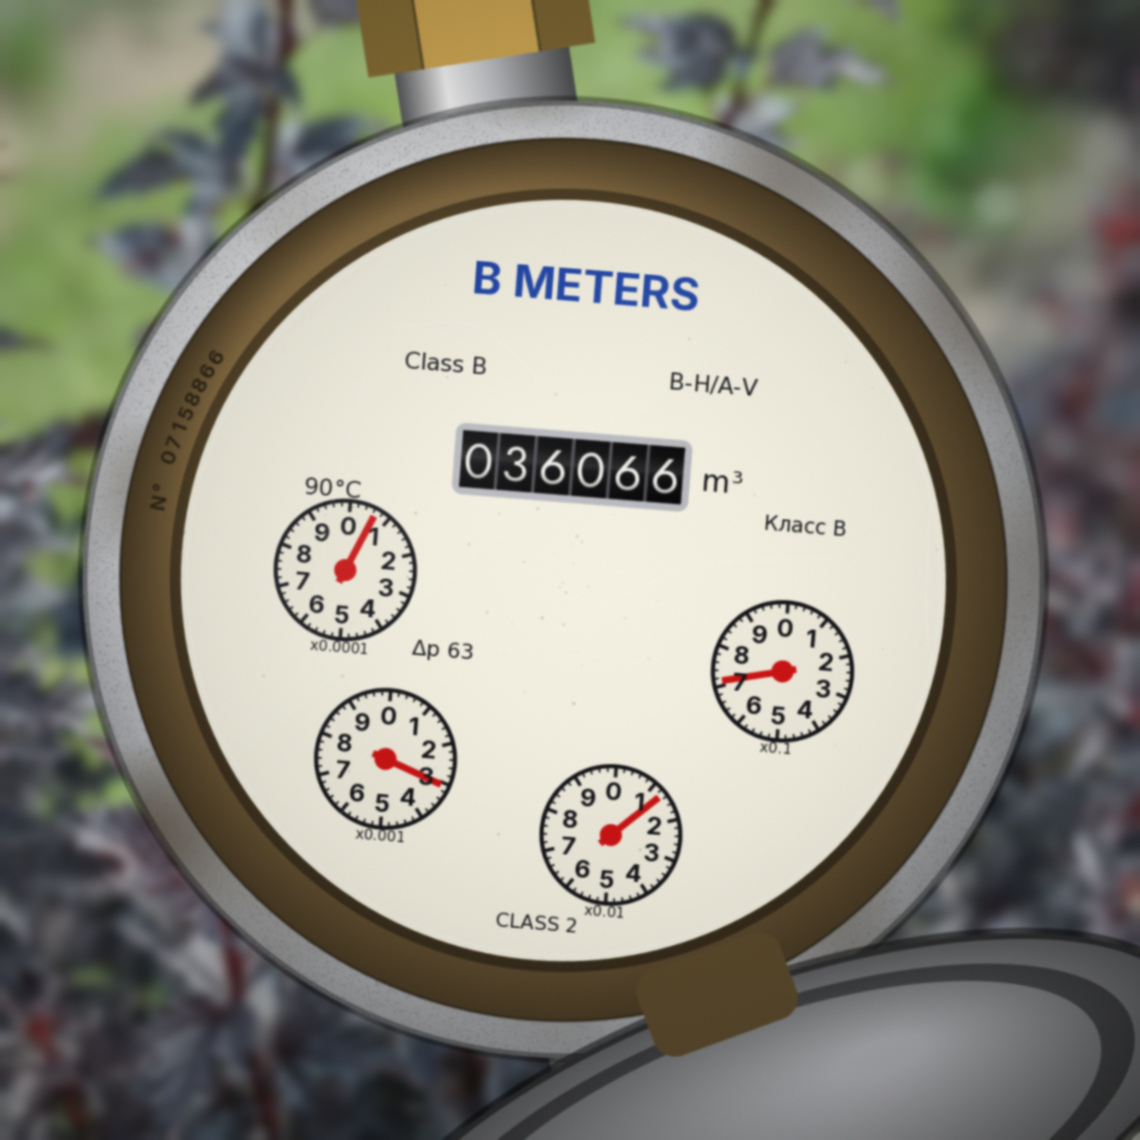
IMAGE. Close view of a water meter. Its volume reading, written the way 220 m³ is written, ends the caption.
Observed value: 36066.7130 m³
